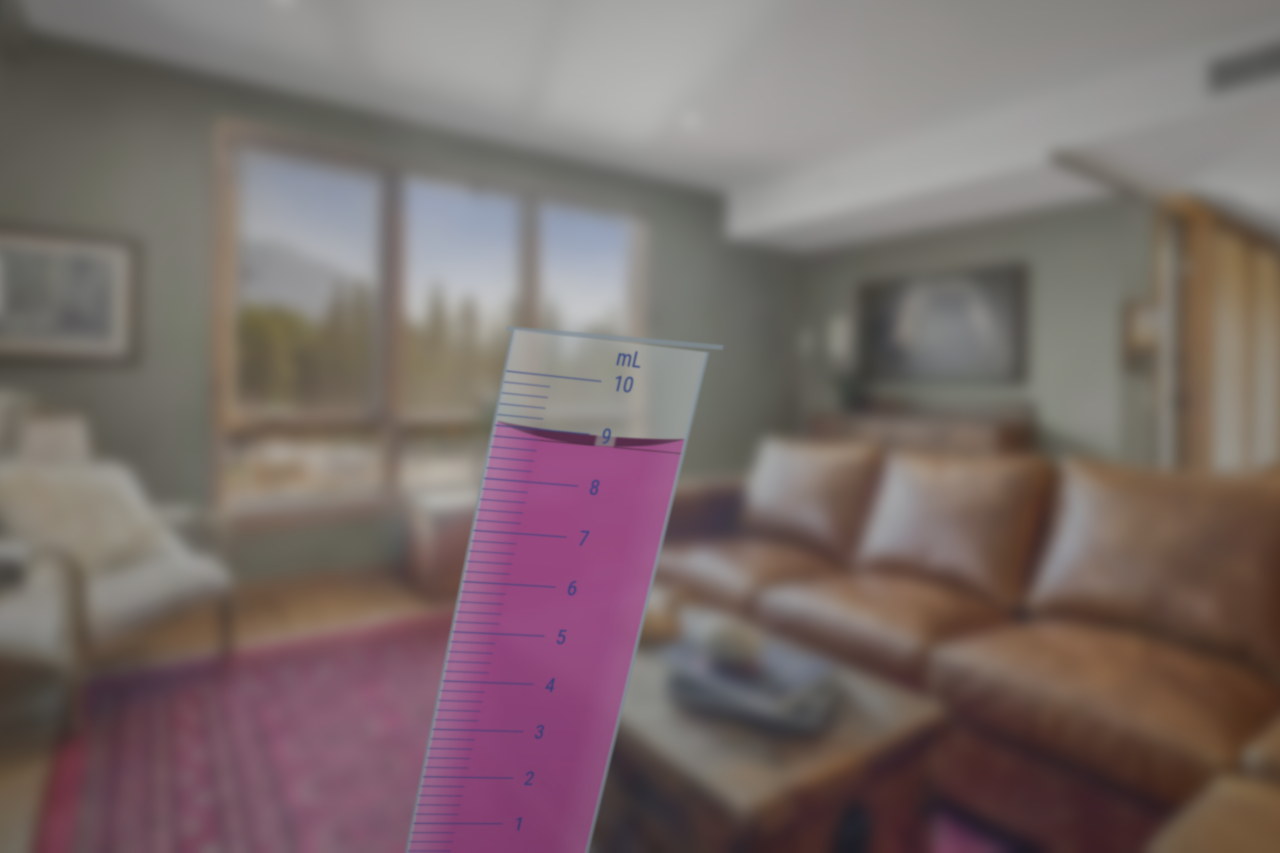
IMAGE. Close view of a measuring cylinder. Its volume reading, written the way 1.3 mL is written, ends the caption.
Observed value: 8.8 mL
